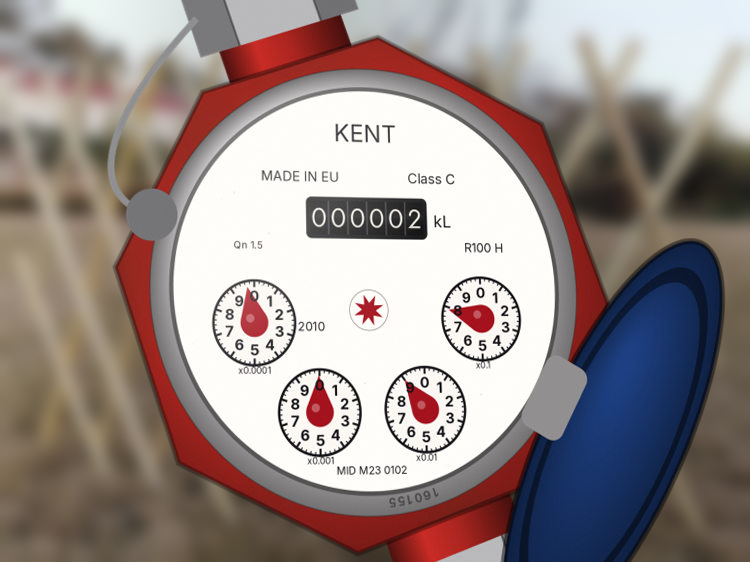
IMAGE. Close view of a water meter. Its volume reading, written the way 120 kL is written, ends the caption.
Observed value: 2.7899 kL
